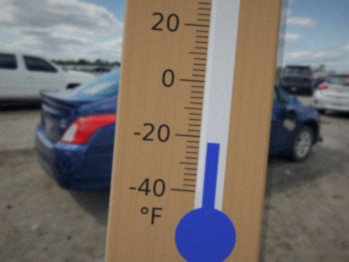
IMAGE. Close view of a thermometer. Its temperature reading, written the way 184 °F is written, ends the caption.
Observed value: -22 °F
